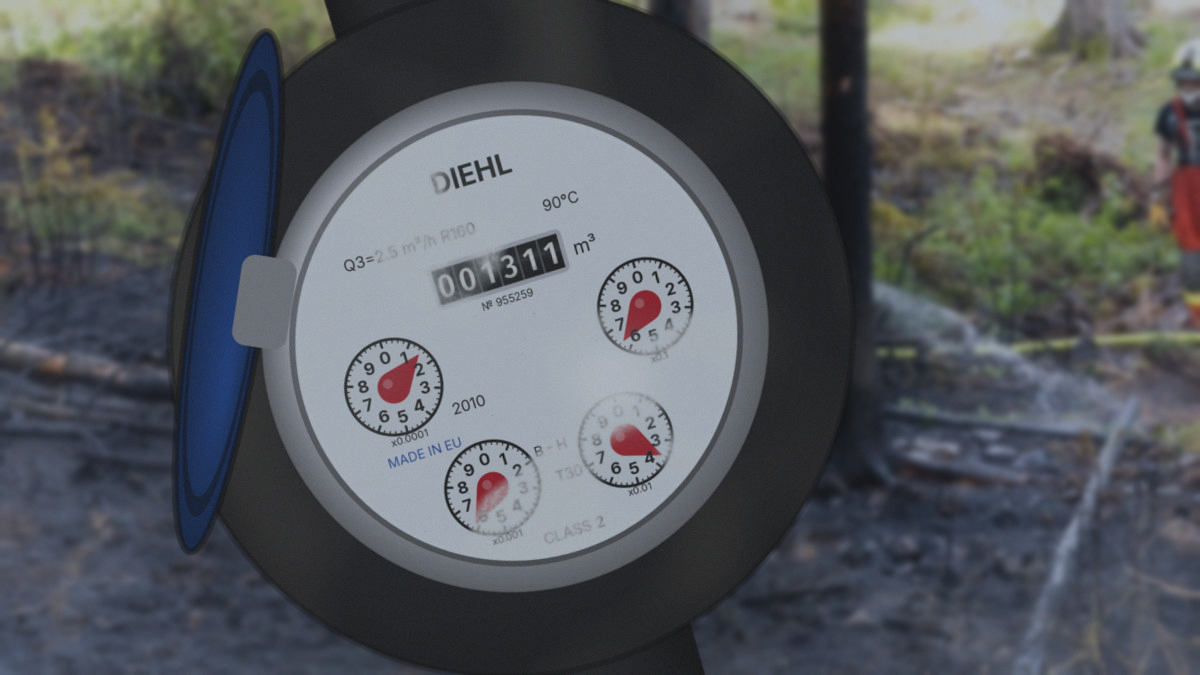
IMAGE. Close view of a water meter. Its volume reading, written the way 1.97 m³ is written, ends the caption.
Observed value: 1311.6361 m³
